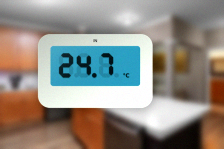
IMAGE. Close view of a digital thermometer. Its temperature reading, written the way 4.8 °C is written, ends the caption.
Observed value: 24.7 °C
